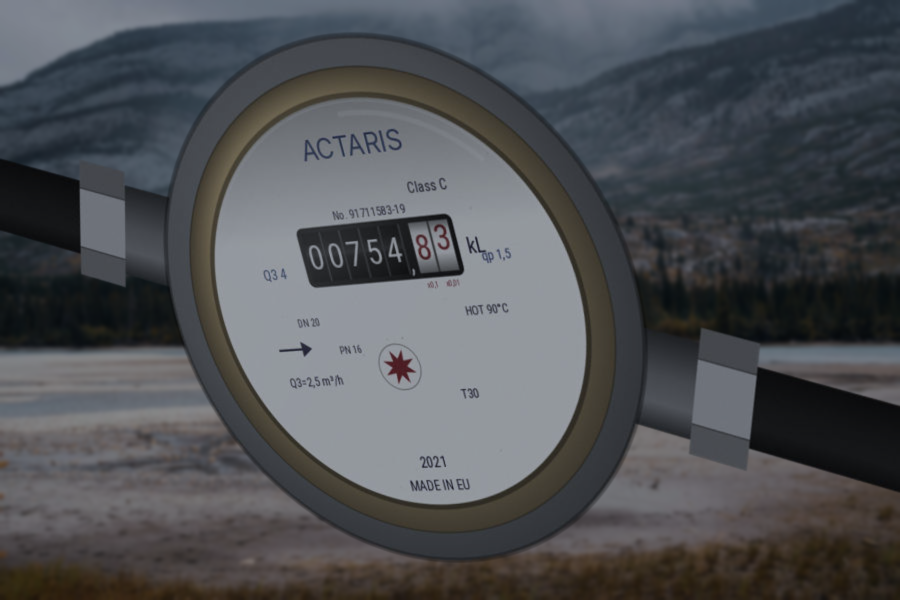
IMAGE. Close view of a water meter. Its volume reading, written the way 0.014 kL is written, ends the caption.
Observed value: 754.83 kL
